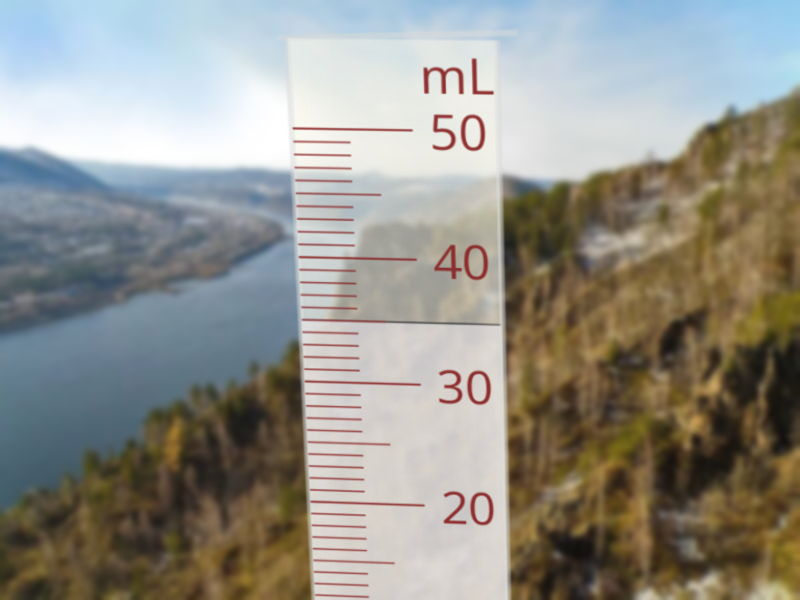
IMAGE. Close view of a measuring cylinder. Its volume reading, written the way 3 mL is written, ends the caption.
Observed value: 35 mL
